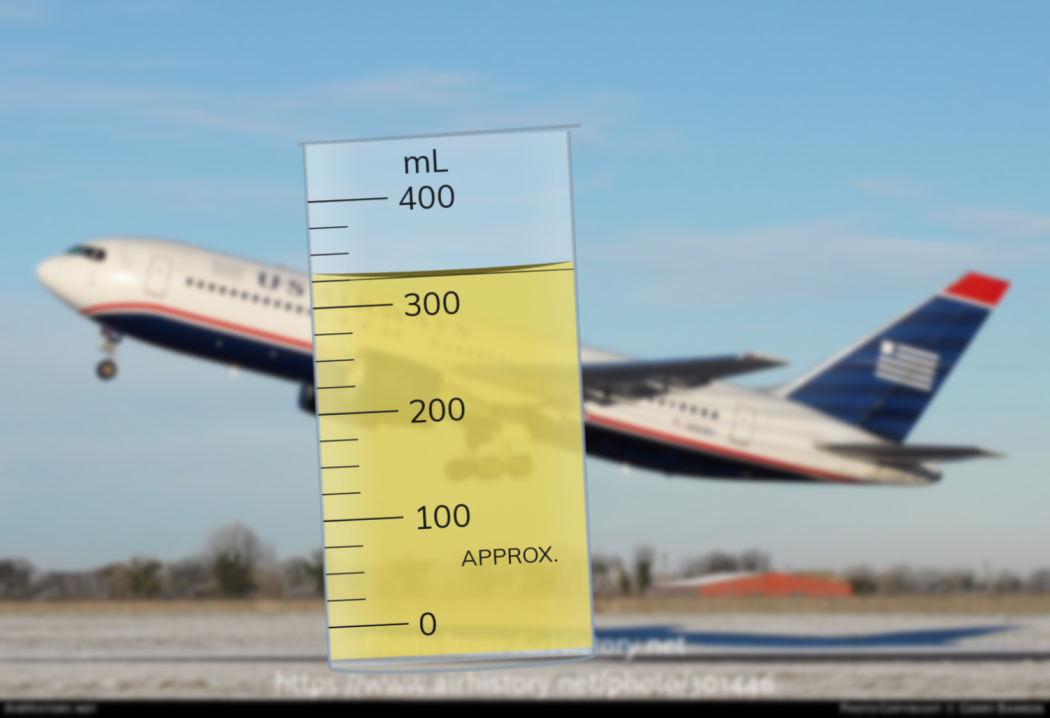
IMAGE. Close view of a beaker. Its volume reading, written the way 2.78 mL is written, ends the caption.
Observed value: 325 mL
